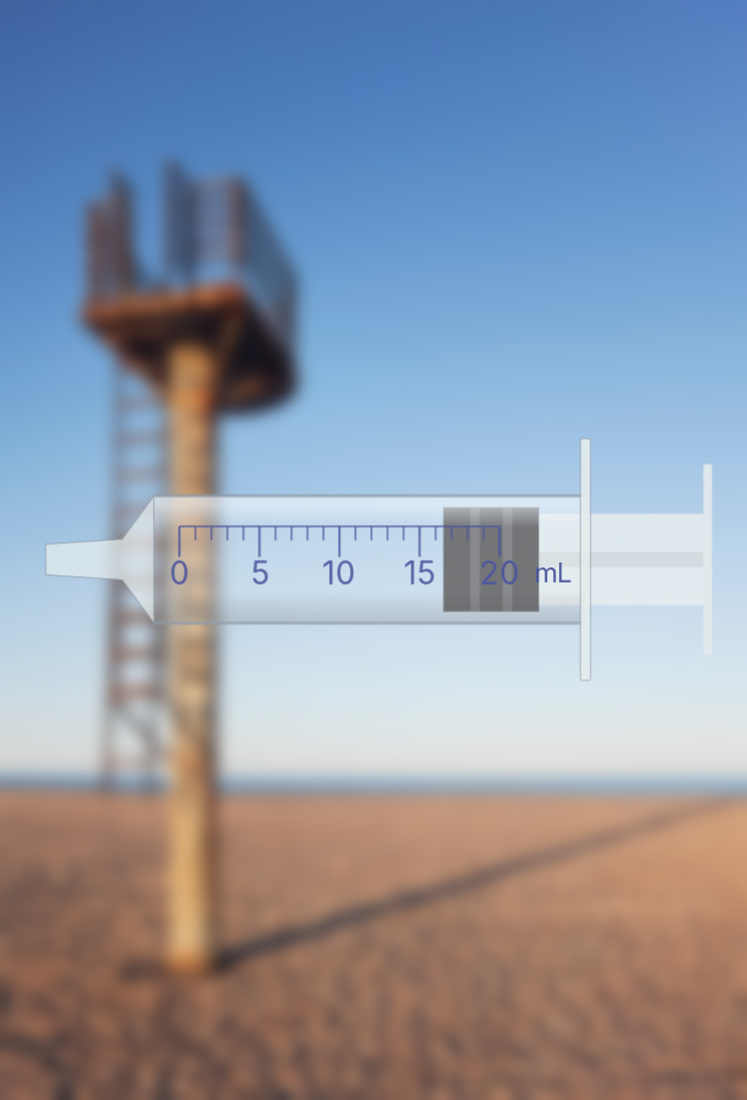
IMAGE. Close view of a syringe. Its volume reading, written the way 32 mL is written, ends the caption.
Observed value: 16.5 mL
